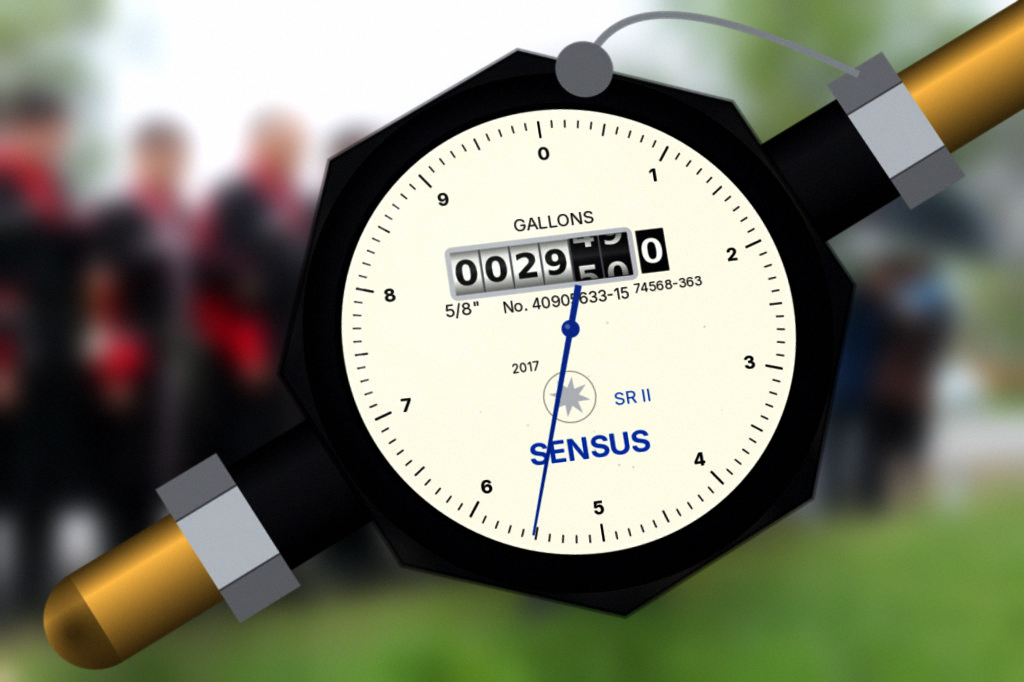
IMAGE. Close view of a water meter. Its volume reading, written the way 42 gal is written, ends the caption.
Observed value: 29495.5 gal
